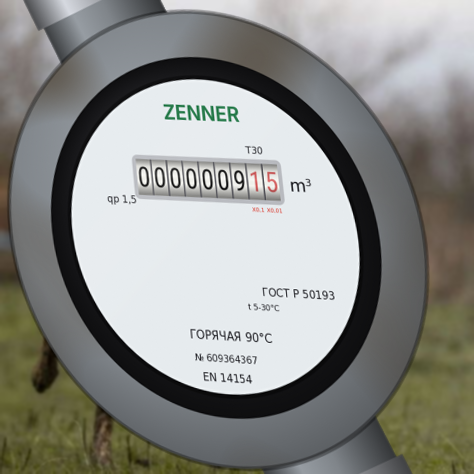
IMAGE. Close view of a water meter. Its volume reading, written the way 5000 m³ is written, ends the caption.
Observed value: 9.15 m³
